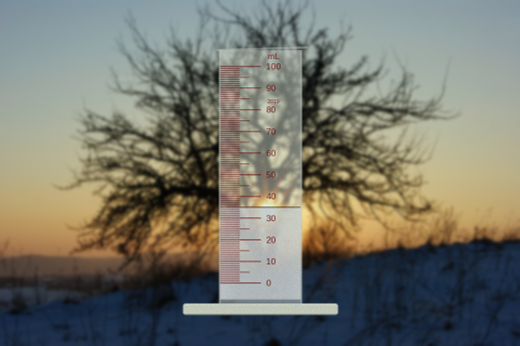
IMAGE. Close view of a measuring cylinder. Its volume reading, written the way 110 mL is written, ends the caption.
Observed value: 35 mL
